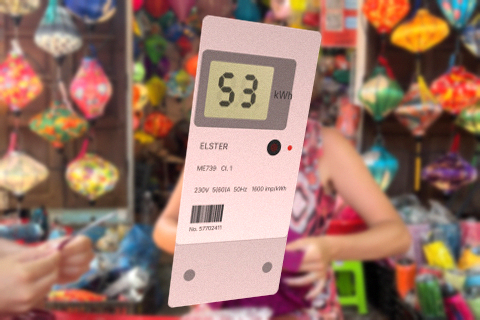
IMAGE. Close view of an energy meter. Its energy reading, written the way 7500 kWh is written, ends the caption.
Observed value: 53 kWh
